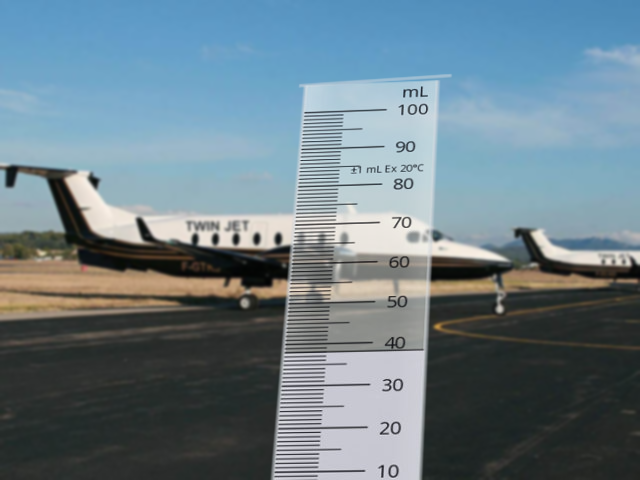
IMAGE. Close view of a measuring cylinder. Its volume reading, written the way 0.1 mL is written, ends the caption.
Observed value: 38 mL
